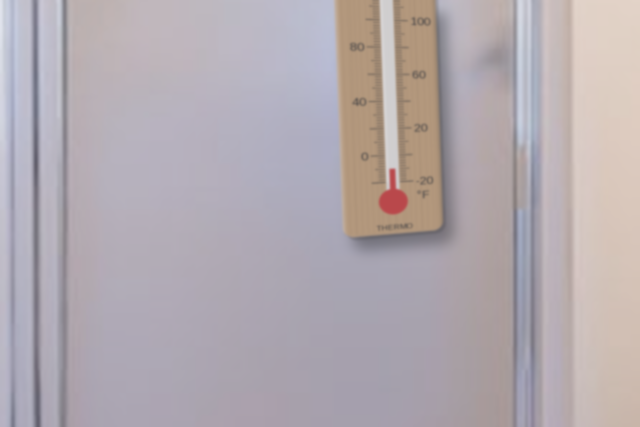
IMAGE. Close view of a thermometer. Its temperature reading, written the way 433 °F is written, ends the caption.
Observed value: -10 °F
